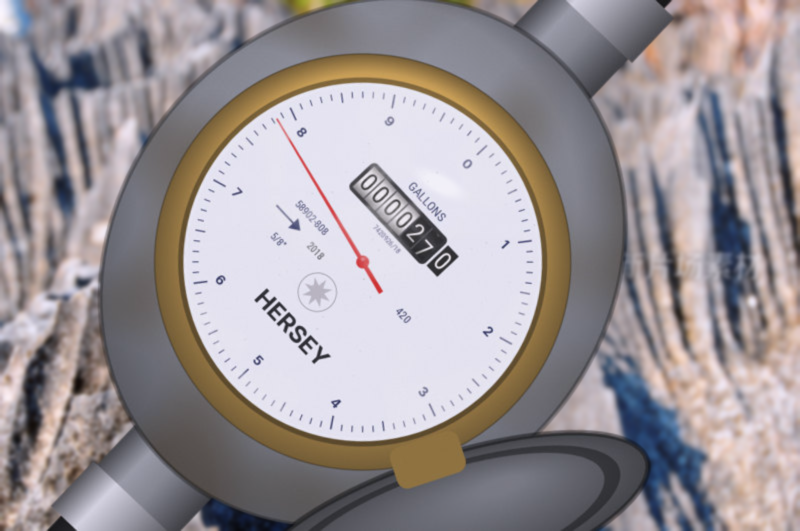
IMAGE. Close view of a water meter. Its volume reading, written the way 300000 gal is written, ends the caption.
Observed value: 267.8 gal
